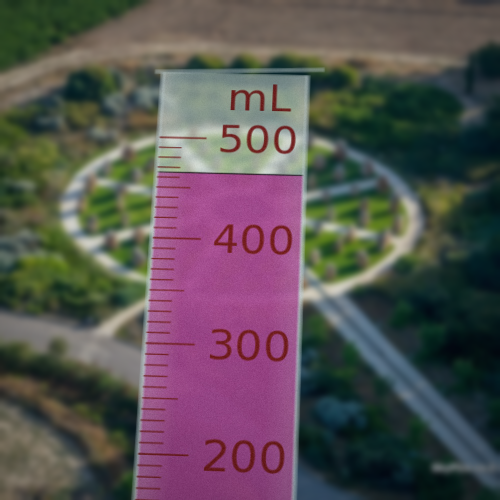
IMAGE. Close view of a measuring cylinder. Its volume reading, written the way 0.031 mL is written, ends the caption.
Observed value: 465 mL
